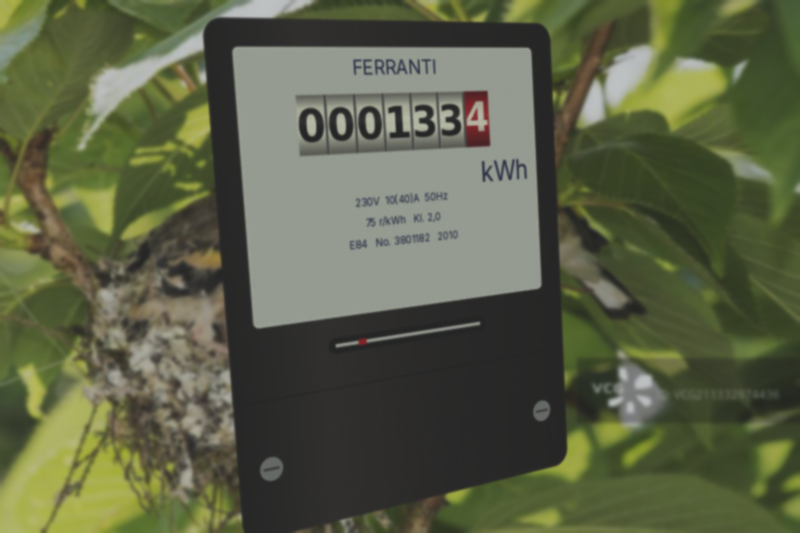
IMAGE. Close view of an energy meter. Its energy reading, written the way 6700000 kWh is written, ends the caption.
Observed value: 133.4 kWh
